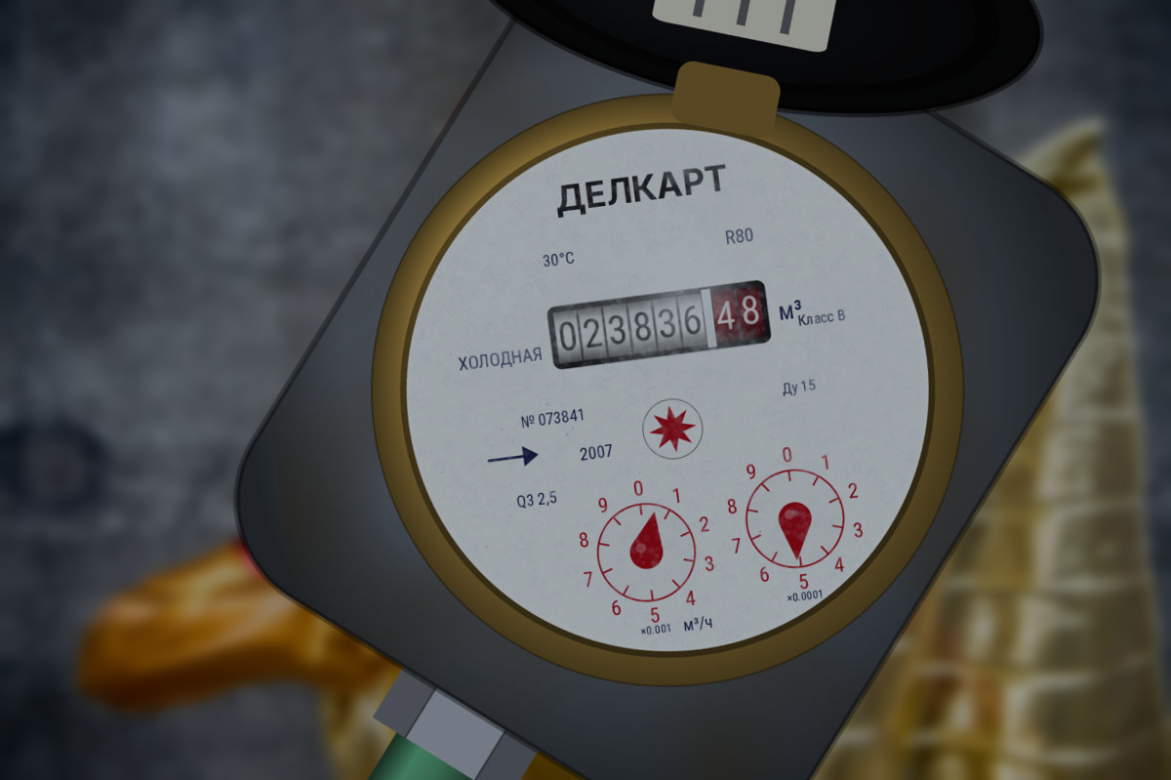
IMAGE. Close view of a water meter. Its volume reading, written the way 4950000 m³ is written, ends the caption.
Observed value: 23836.4805 m³
